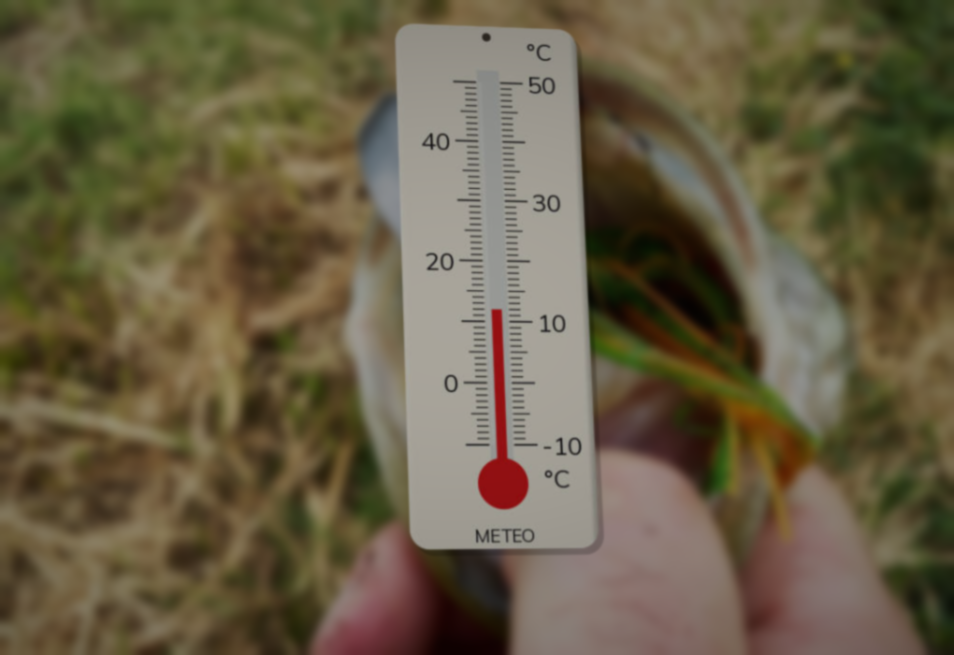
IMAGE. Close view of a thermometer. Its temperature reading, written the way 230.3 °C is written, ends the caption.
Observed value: 12 °C
